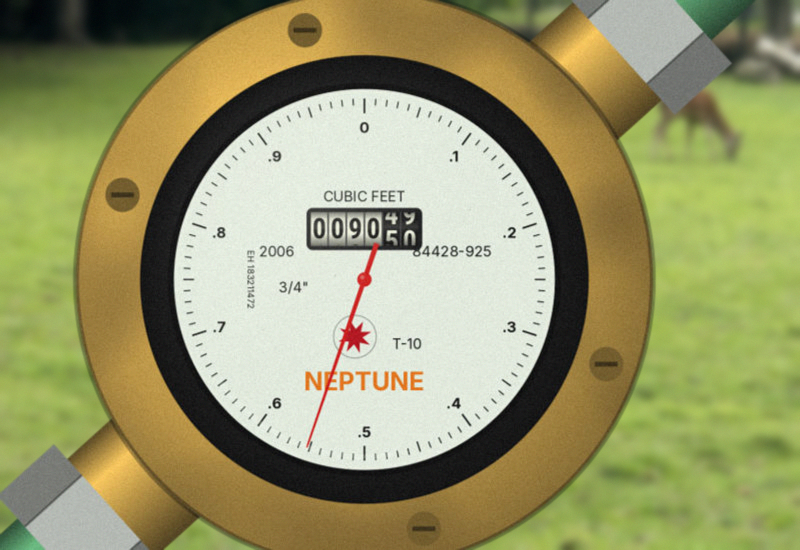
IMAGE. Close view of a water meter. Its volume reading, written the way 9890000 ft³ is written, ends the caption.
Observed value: 9049.55 ft³
